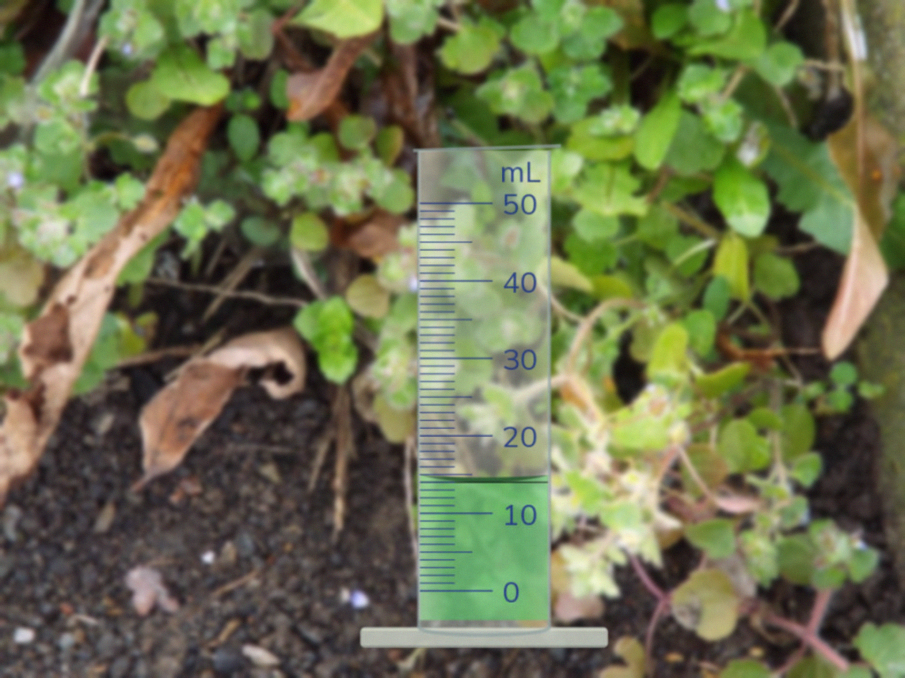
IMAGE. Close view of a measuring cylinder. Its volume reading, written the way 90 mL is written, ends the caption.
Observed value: 14 mL
